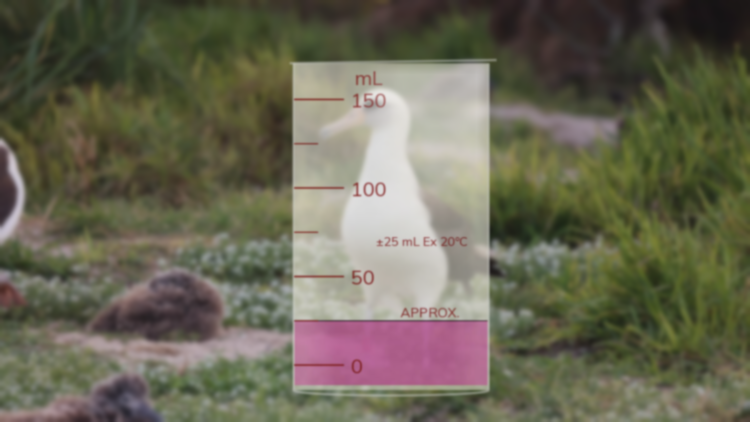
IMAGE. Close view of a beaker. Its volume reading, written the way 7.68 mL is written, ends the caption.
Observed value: 25 mL
